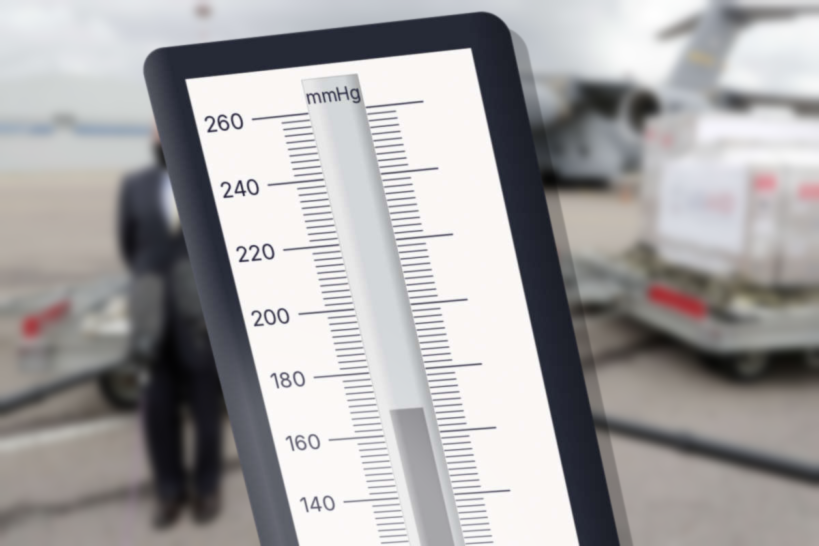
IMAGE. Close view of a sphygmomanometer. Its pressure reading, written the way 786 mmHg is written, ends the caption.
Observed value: 168 mmHg
